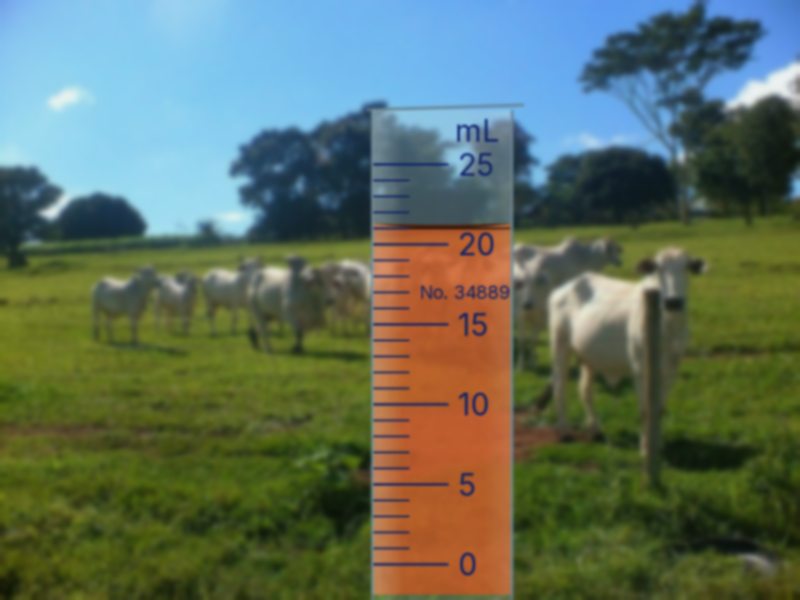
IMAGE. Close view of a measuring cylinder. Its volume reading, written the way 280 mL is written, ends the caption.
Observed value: 21 mL
